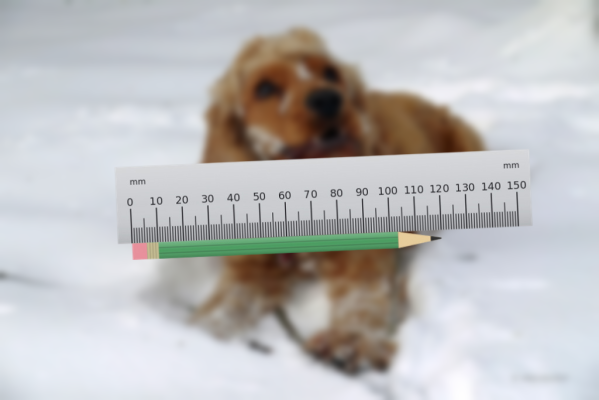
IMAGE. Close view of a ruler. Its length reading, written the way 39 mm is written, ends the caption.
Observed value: 120 mm
